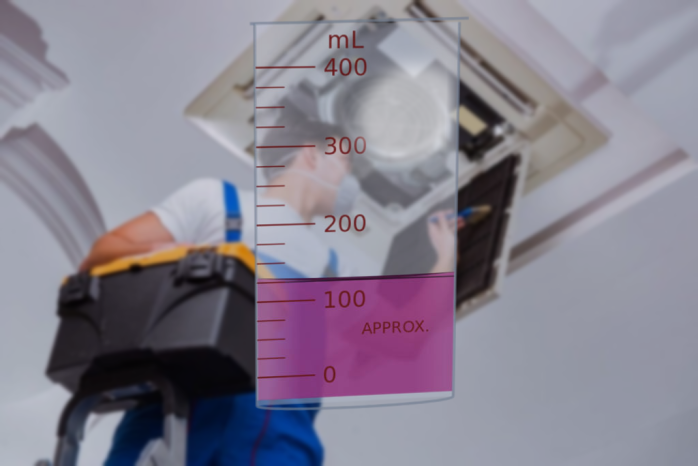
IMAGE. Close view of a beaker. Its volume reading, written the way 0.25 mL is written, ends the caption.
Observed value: 125 mL
